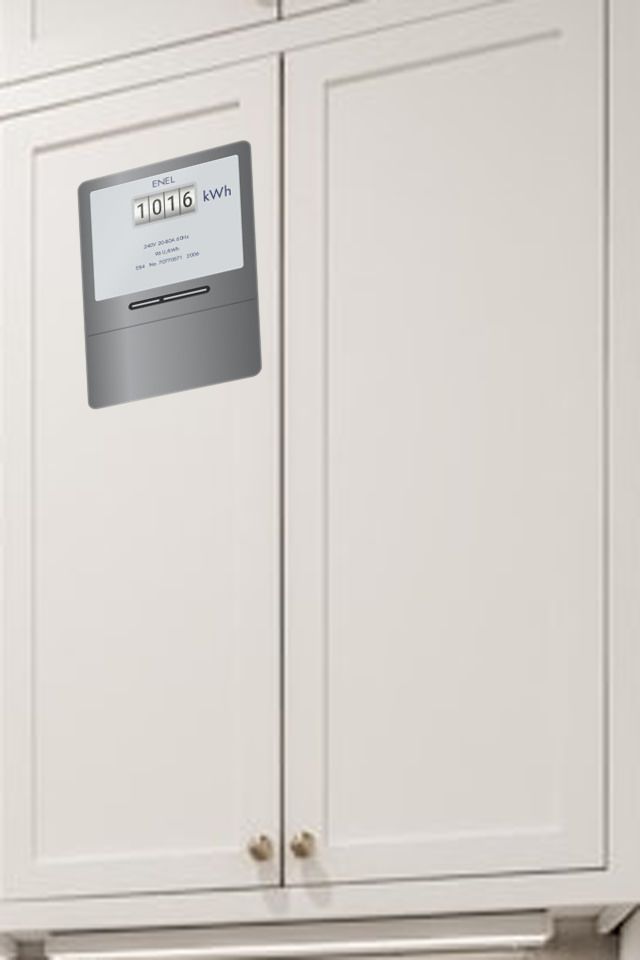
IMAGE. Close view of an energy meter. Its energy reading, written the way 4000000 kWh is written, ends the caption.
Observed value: 1016 kWh
